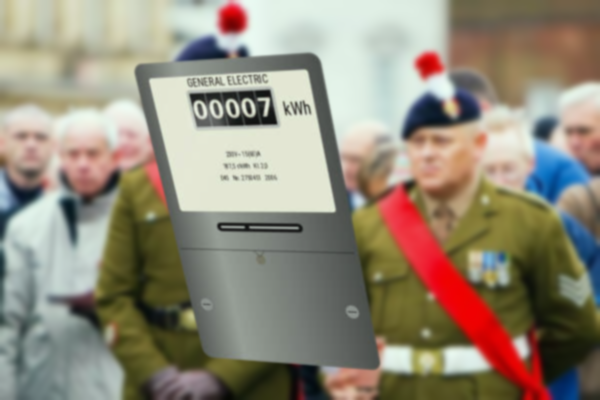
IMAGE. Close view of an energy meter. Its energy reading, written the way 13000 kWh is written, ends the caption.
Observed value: 7 kWh
